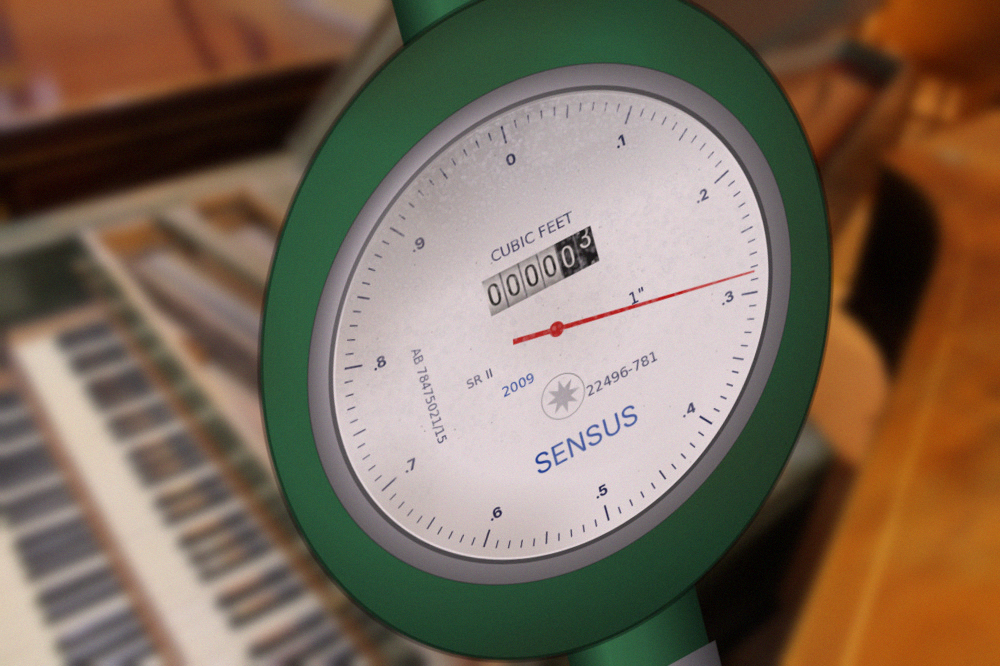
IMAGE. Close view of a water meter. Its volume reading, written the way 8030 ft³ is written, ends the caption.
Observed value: 3.28 ft³
